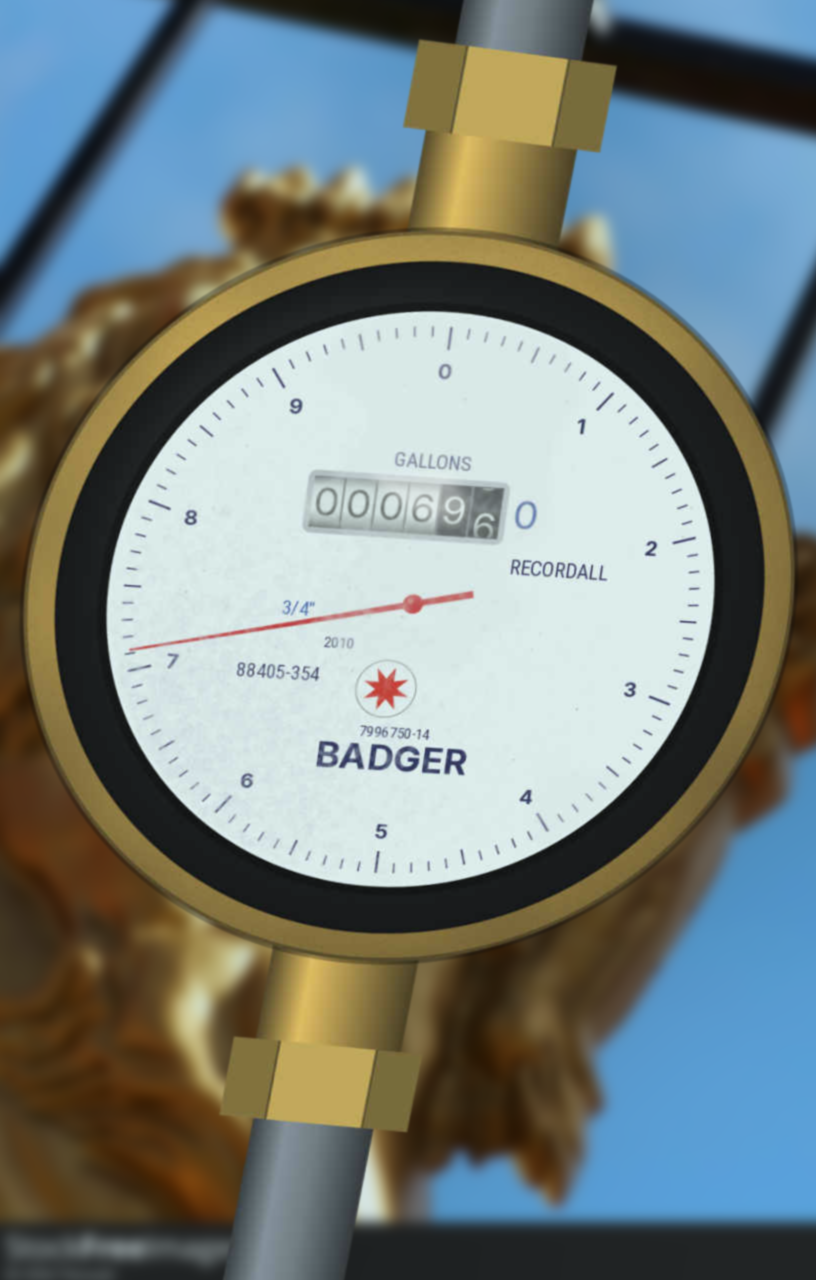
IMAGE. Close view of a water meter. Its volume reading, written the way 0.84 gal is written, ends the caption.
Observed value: 6957.1 gal
